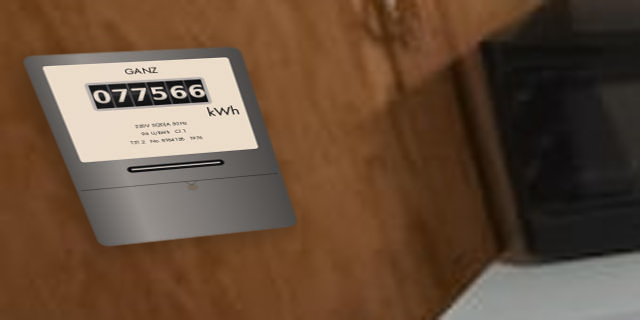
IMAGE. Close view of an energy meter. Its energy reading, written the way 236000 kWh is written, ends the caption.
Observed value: 77566 kWh
